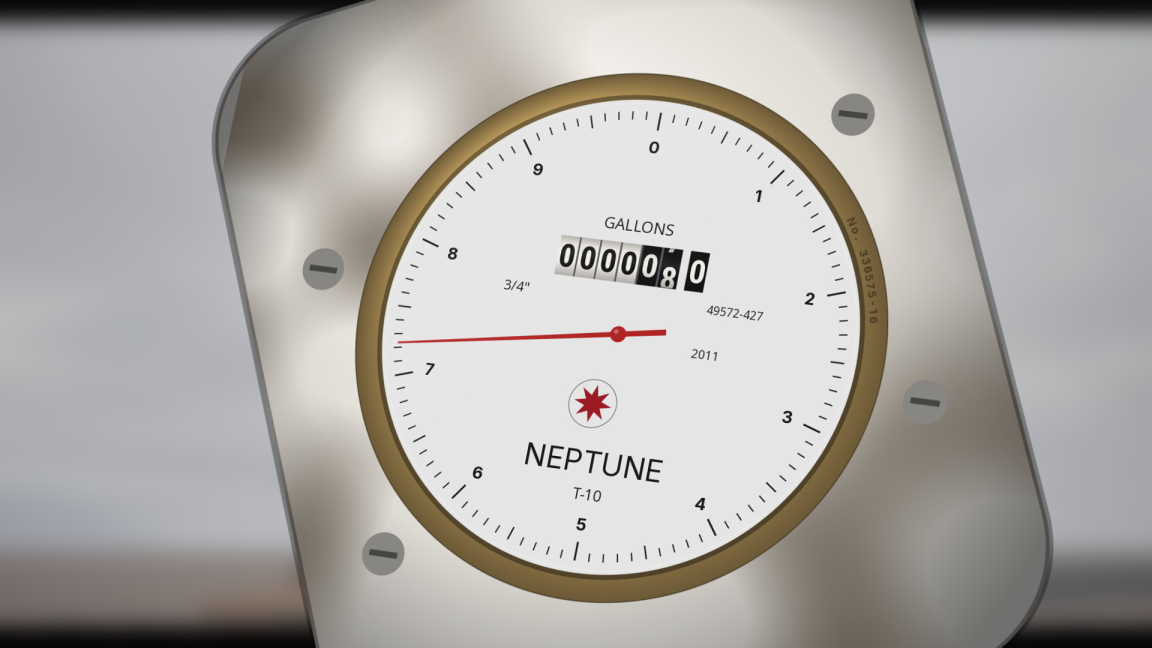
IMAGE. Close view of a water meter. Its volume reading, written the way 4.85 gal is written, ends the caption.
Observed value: 77.2 gal
